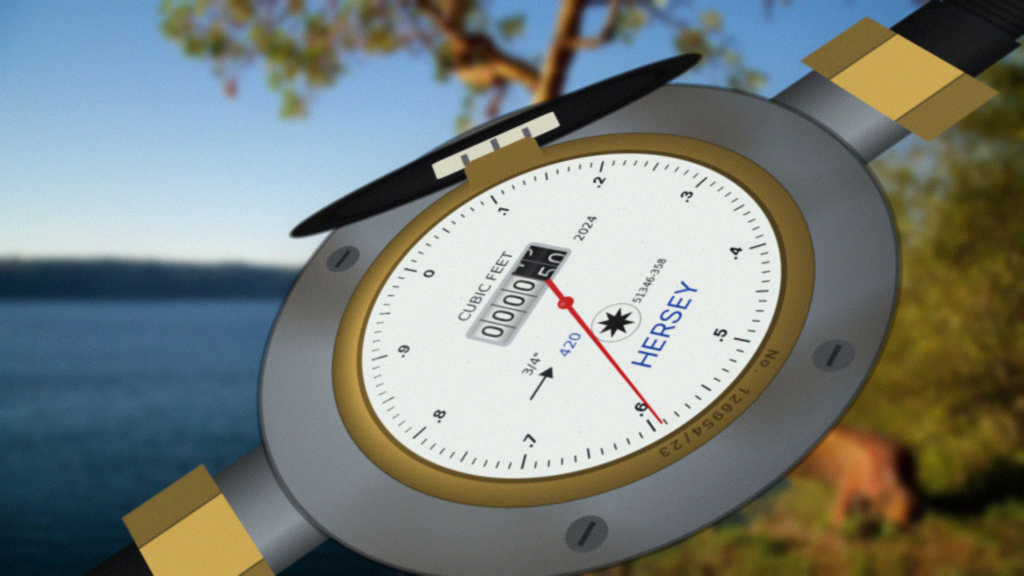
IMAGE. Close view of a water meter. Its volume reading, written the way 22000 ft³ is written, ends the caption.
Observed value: 49.59 ft³
